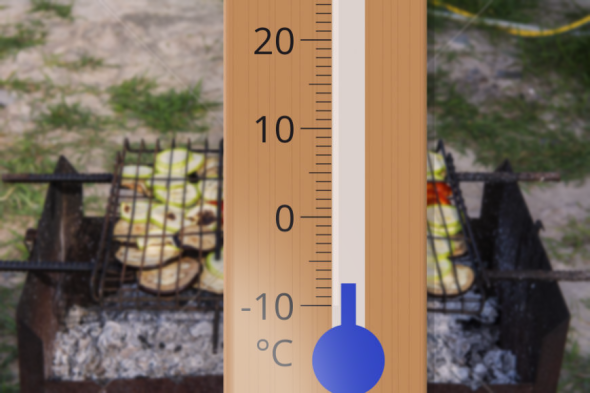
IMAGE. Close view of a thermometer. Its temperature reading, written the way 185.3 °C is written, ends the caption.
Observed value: -7.5 °C
